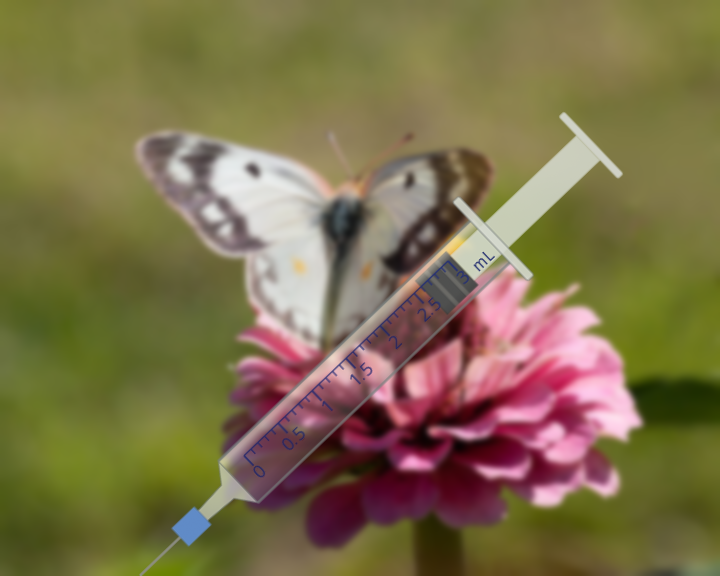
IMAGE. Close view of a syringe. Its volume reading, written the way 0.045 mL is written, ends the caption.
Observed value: 2.6 mL
